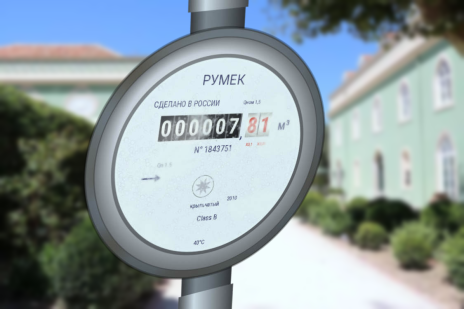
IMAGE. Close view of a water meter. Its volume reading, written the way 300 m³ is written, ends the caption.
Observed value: 7.81 m³
